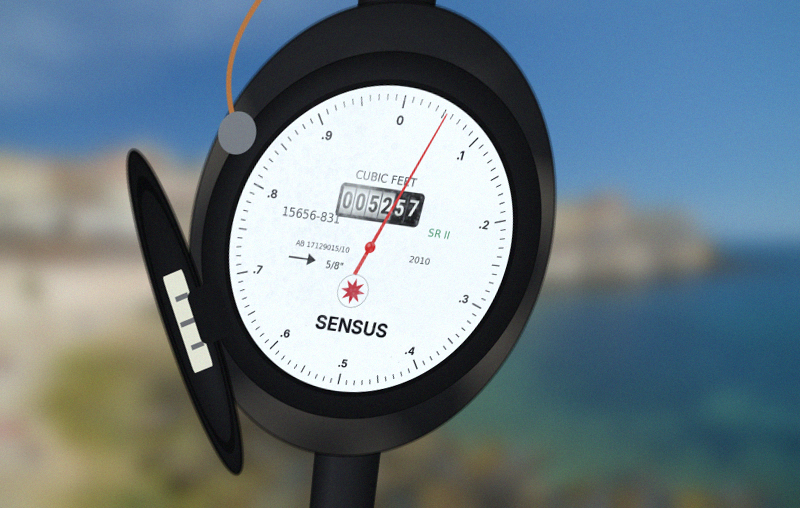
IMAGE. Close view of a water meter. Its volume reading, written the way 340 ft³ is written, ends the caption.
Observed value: 5257.05 ft³
